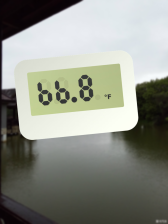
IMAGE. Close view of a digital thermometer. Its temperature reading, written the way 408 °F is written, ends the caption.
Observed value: 66.8 °F
